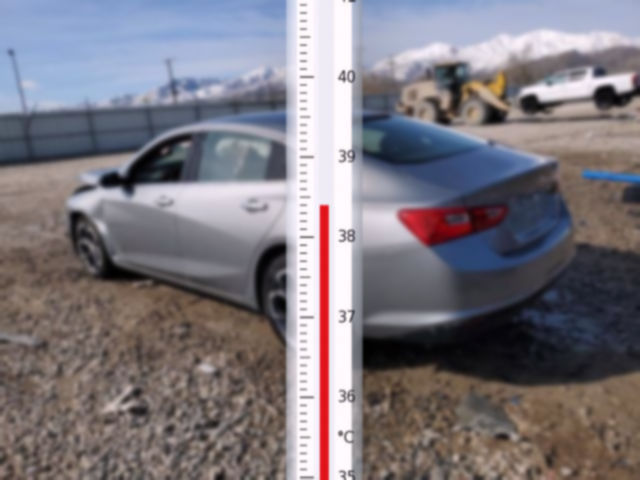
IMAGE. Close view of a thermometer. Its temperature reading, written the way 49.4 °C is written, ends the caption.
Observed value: 38.4 °C
